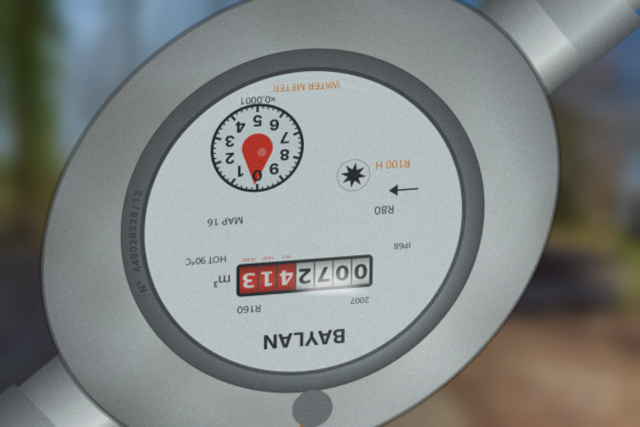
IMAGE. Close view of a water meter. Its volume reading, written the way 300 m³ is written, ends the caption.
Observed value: 72.4130 m³
